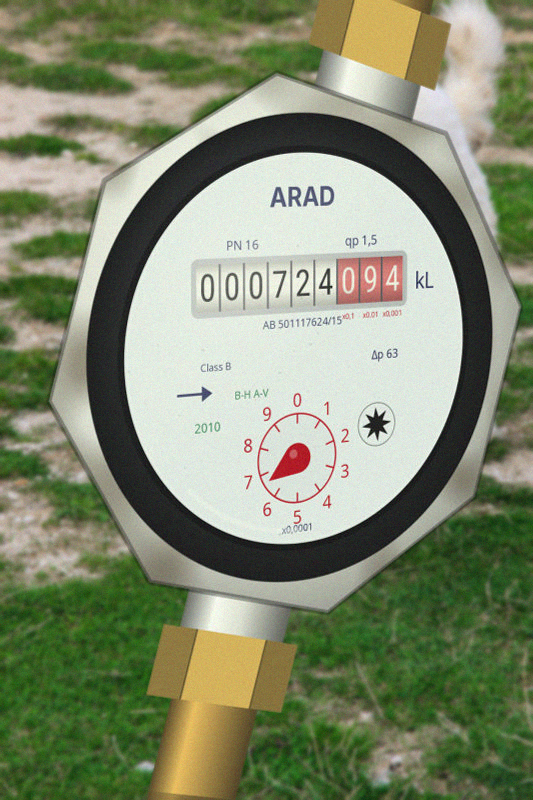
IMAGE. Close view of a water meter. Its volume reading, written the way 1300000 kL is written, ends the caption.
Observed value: 724.0946 kL
